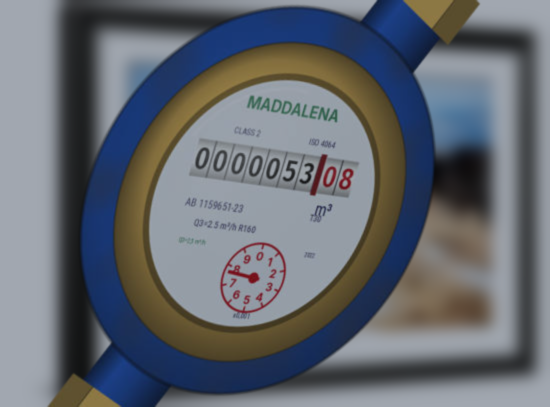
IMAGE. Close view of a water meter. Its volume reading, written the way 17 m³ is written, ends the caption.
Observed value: 53.087 m³
